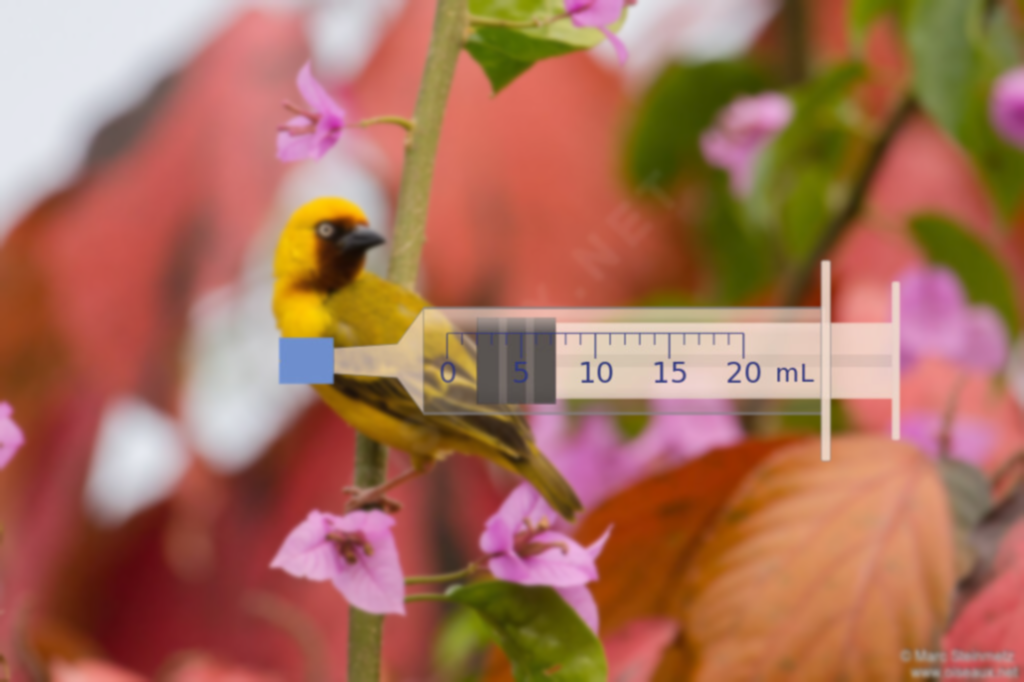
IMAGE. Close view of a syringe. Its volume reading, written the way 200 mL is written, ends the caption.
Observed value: 2 mL
